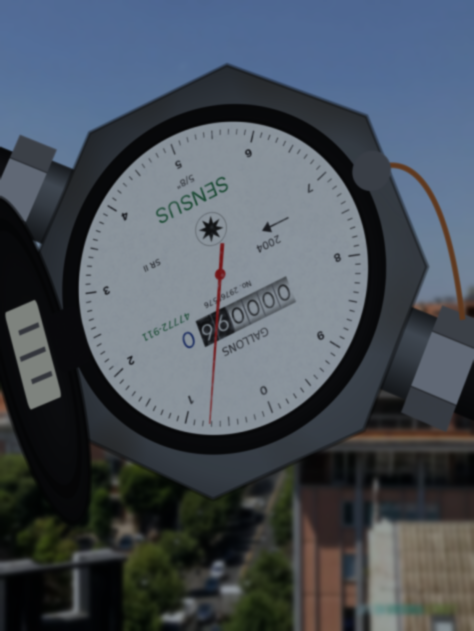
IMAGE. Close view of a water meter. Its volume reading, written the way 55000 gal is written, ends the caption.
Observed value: 960.7 gal
